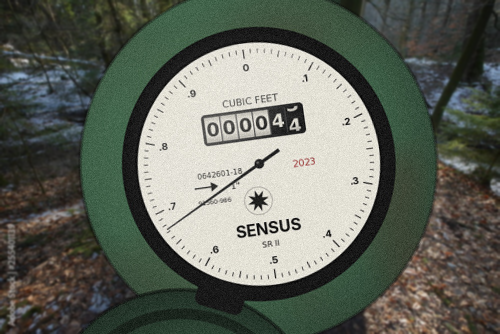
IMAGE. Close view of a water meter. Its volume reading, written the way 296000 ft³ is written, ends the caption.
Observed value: 43.67 ft³
